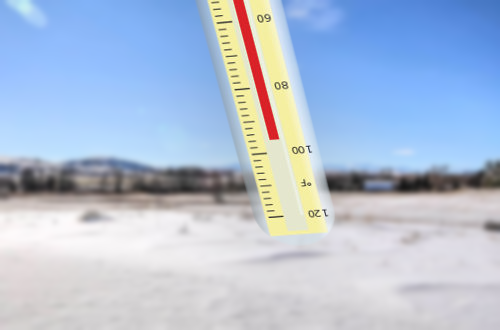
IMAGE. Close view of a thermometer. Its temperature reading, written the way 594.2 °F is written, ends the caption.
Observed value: 96 °F
